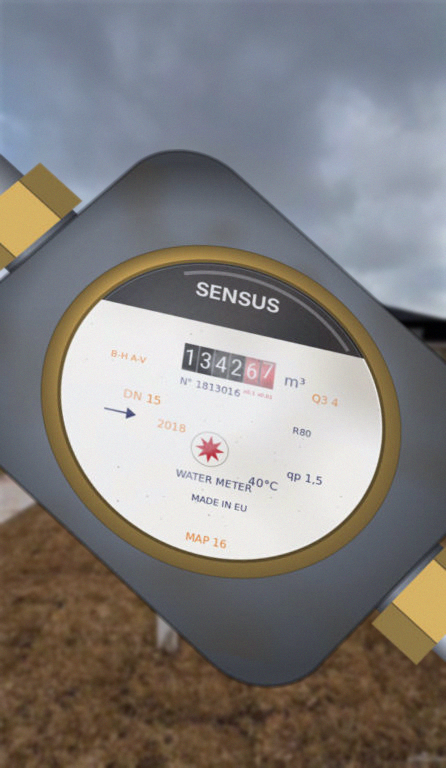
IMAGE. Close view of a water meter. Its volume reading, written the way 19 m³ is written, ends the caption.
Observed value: 1342.67 m³
